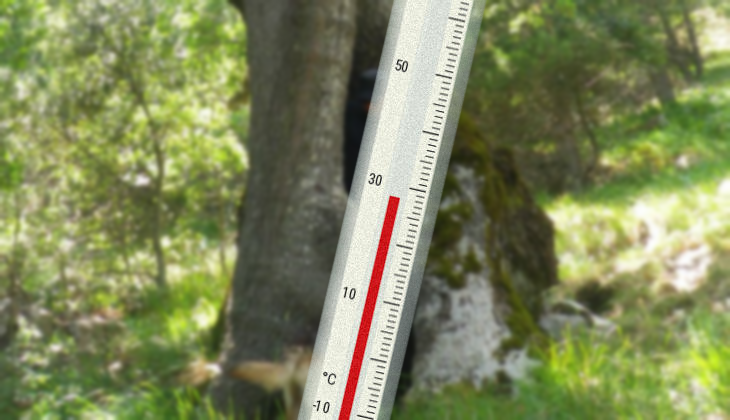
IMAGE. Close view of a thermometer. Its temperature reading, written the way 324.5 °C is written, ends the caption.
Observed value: 28 °C
